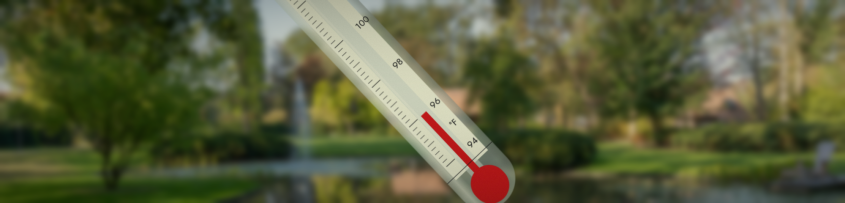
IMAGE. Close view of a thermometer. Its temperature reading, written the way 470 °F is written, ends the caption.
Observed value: 96 °F
